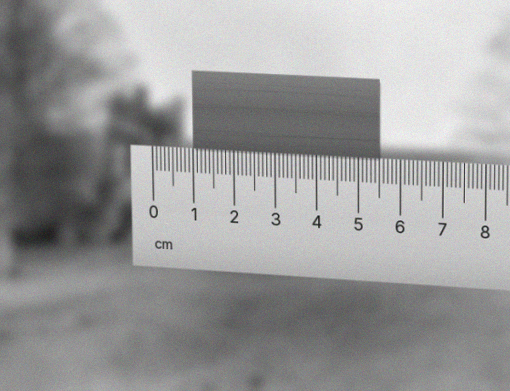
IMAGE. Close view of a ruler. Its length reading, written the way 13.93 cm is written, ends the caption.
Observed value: 4.5 cm
